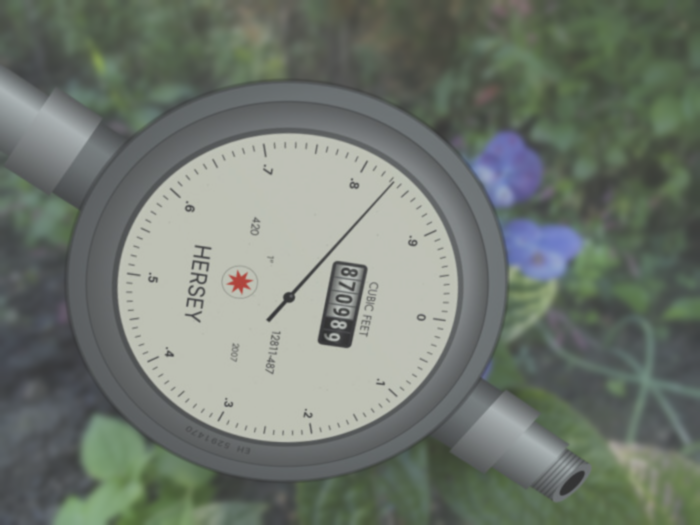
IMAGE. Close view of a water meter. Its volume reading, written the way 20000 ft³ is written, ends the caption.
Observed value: 870988.83 ft³
